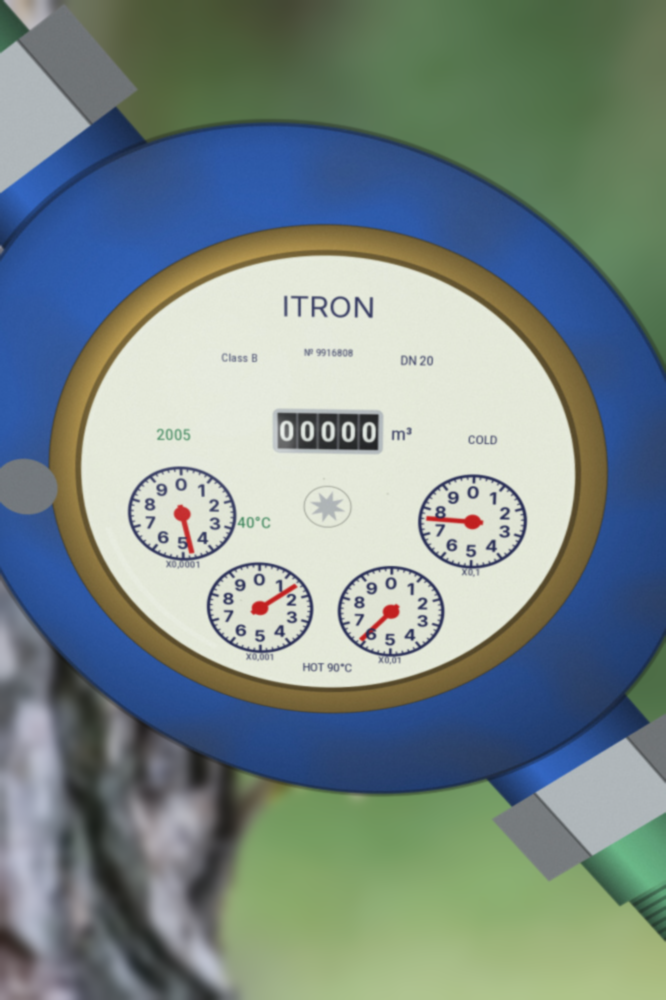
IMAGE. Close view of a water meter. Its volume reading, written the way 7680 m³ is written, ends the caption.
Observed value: 0.7614 m³
